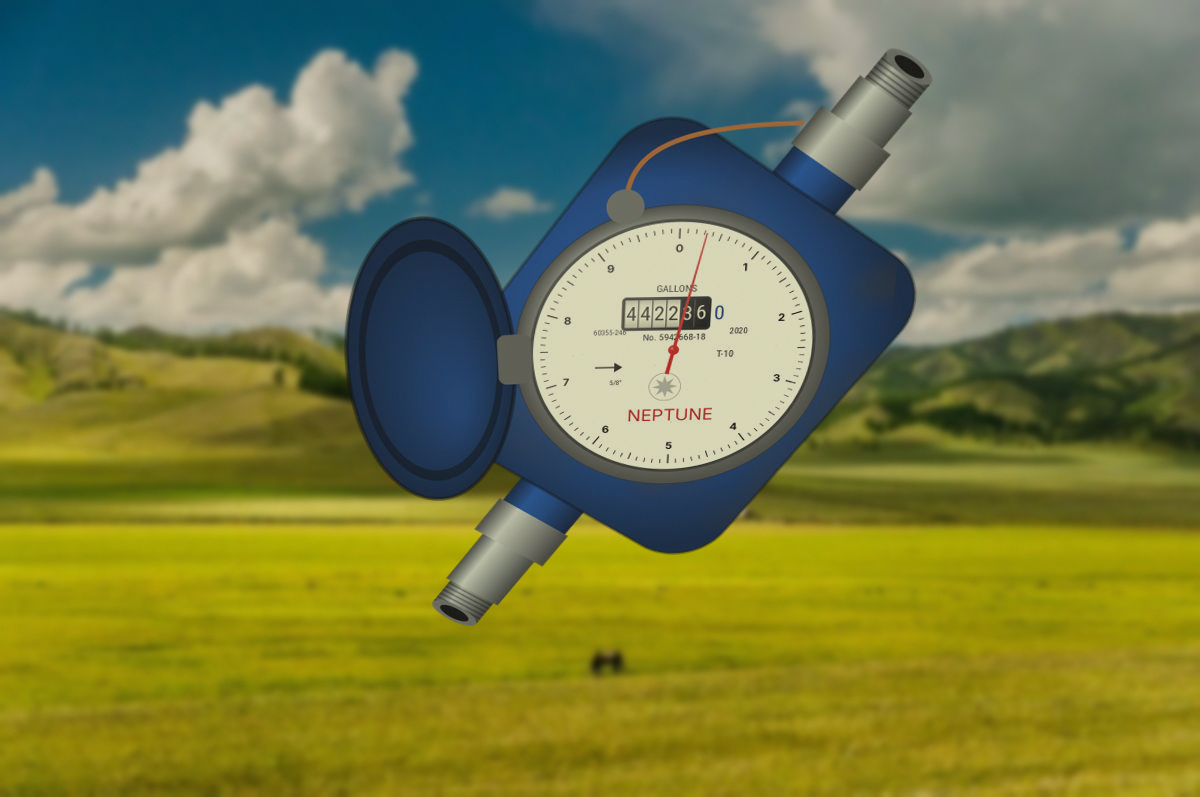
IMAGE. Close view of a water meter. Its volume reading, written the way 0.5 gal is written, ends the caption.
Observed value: 4422360.3 gal
